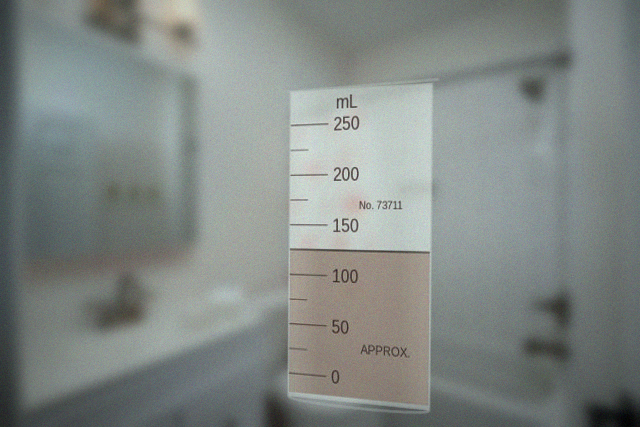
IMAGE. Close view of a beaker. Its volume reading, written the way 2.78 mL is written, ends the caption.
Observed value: 125 mL
